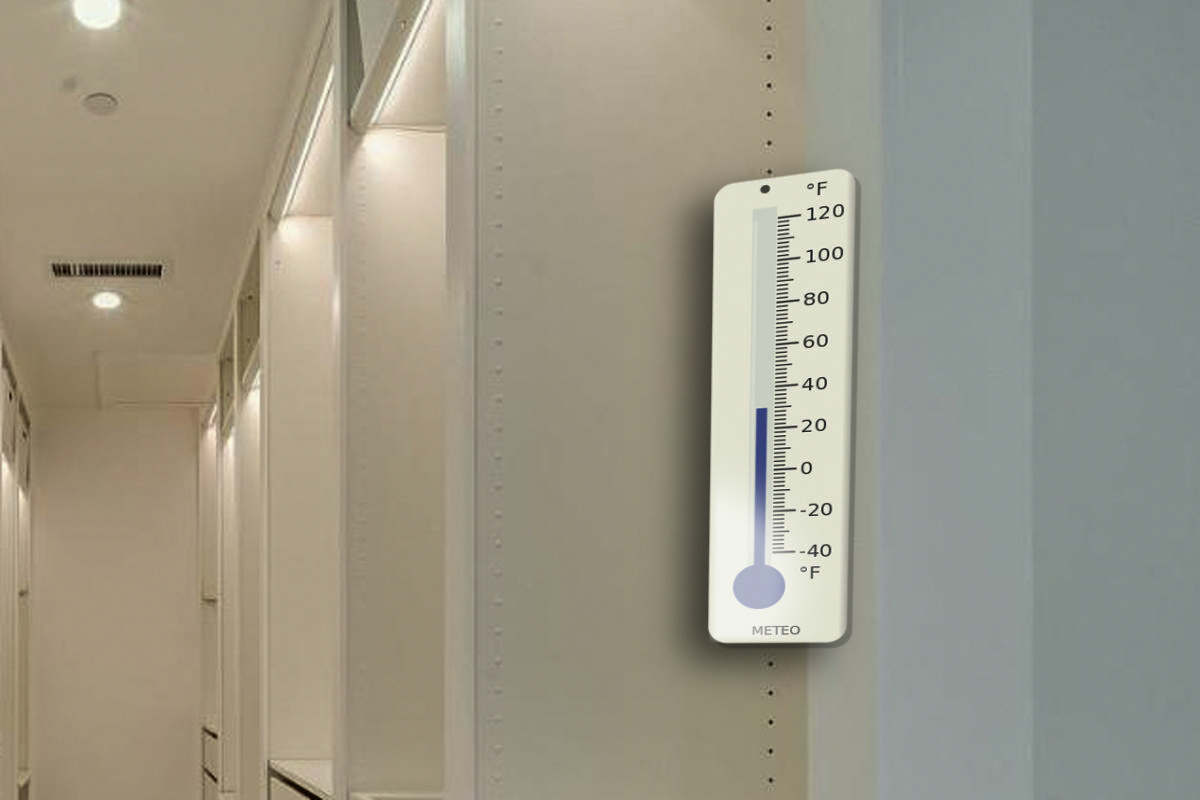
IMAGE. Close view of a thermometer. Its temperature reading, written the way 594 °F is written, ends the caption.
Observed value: 30 °F
